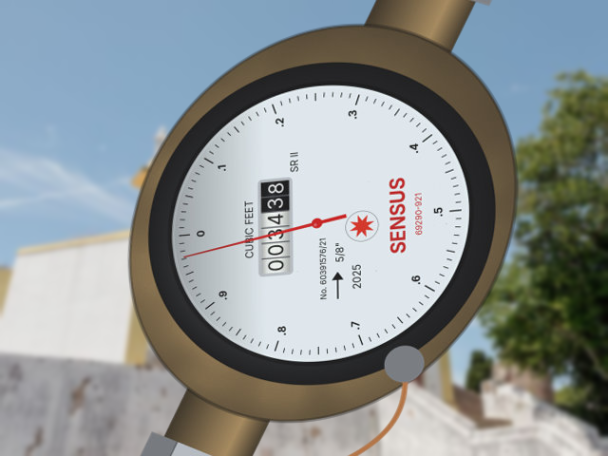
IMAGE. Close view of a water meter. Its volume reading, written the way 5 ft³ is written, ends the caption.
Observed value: 3437.97 ft³
